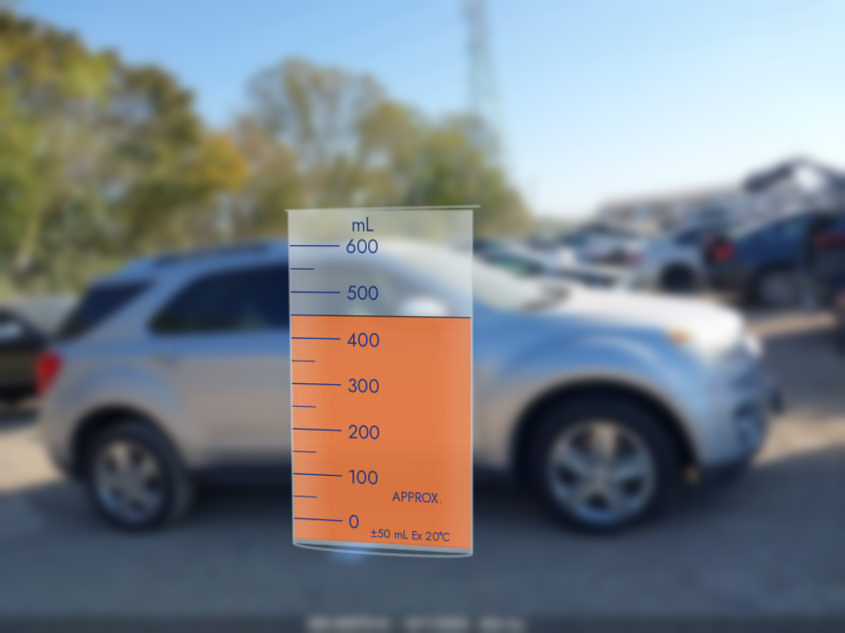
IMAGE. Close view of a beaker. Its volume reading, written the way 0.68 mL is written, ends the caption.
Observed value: 450 mL
